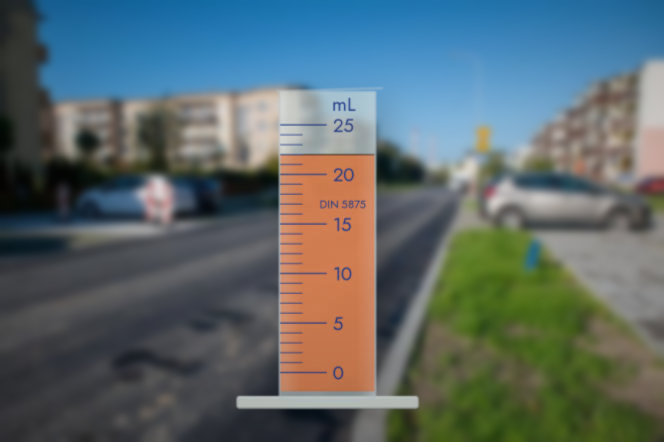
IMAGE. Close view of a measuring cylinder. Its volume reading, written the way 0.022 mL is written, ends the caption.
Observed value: 22 mL
